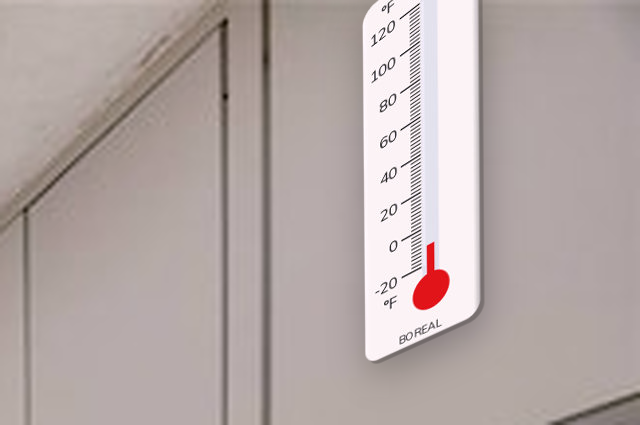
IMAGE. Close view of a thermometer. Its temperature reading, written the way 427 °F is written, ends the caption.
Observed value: -10 °F
